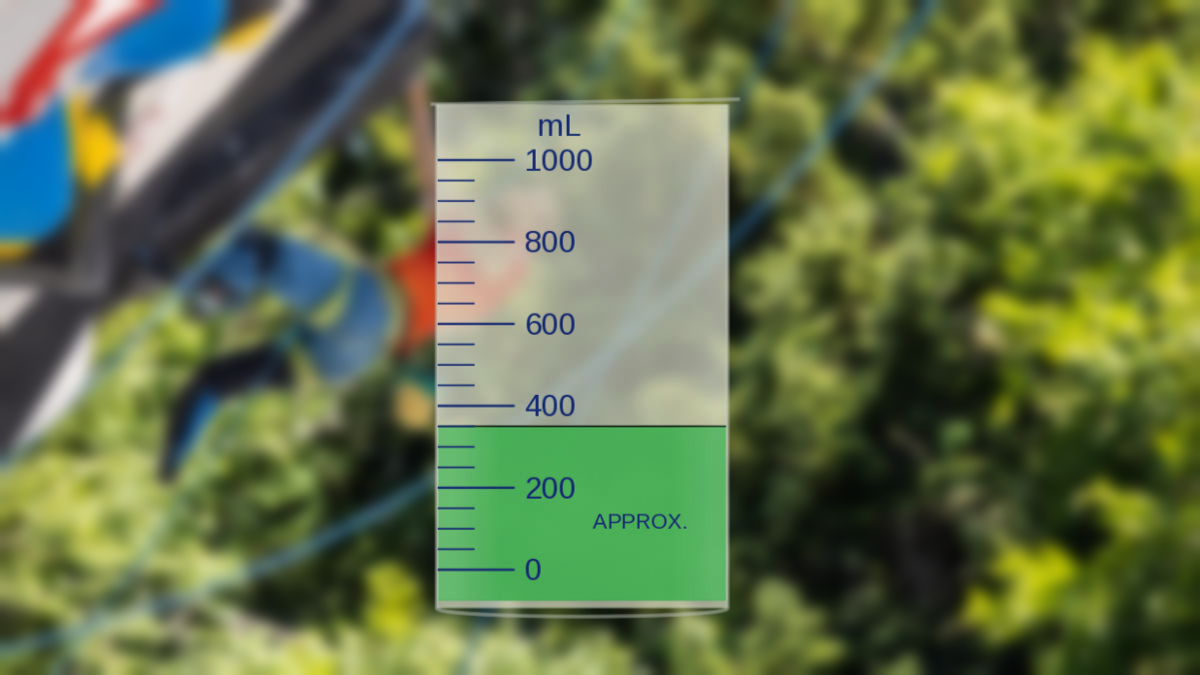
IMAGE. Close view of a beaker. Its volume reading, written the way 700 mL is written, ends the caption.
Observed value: 350 mL
